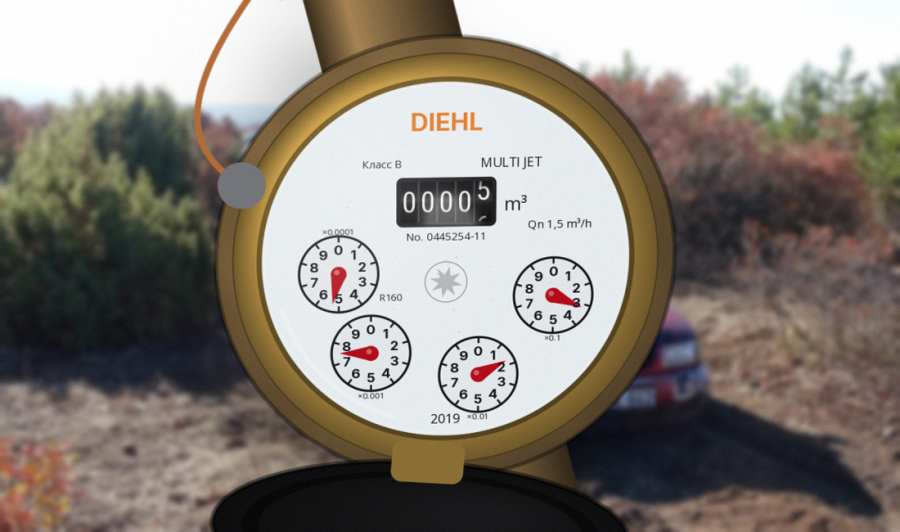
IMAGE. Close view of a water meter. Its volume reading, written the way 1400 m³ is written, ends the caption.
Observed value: 5.3175 m³
